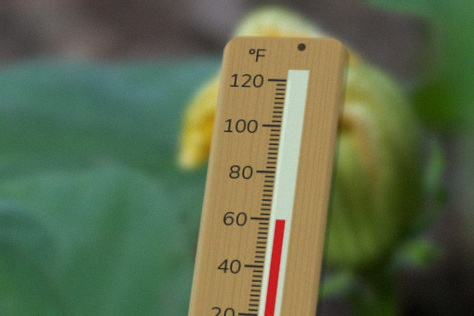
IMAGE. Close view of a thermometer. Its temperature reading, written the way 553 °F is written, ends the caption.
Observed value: 60 °F
